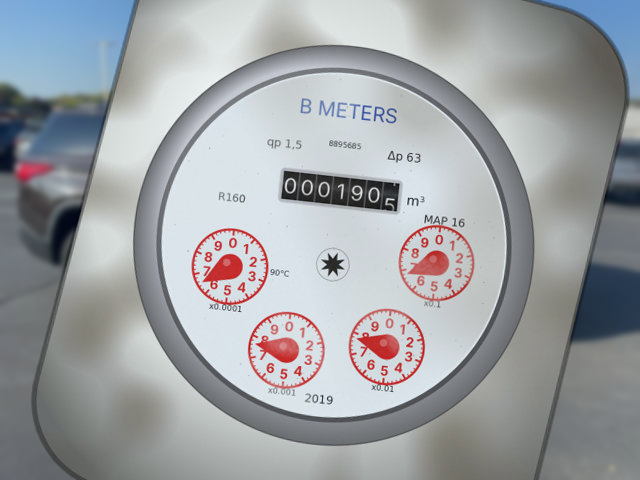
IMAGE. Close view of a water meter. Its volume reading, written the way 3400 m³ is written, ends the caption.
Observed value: 1904.6776 m³
